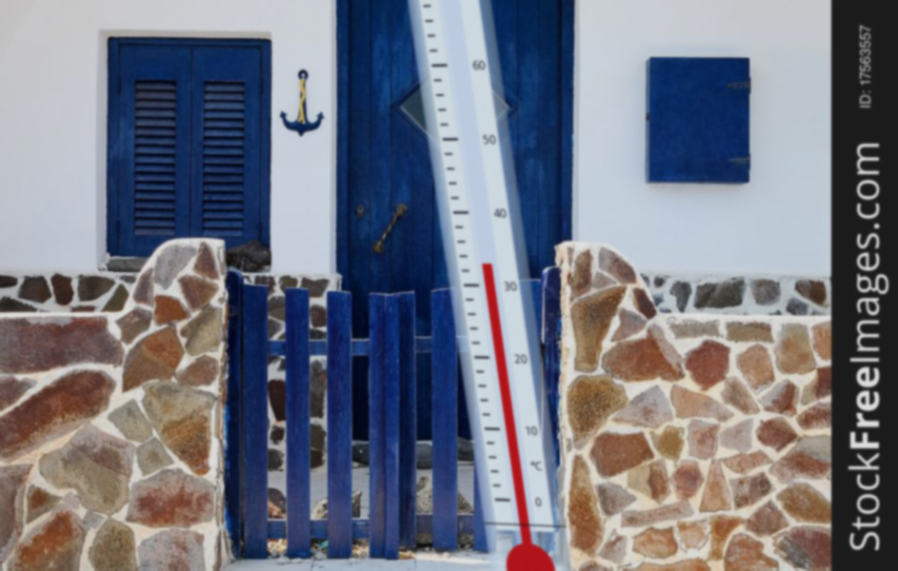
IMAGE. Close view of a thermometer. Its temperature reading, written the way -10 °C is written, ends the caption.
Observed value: 33 °C
